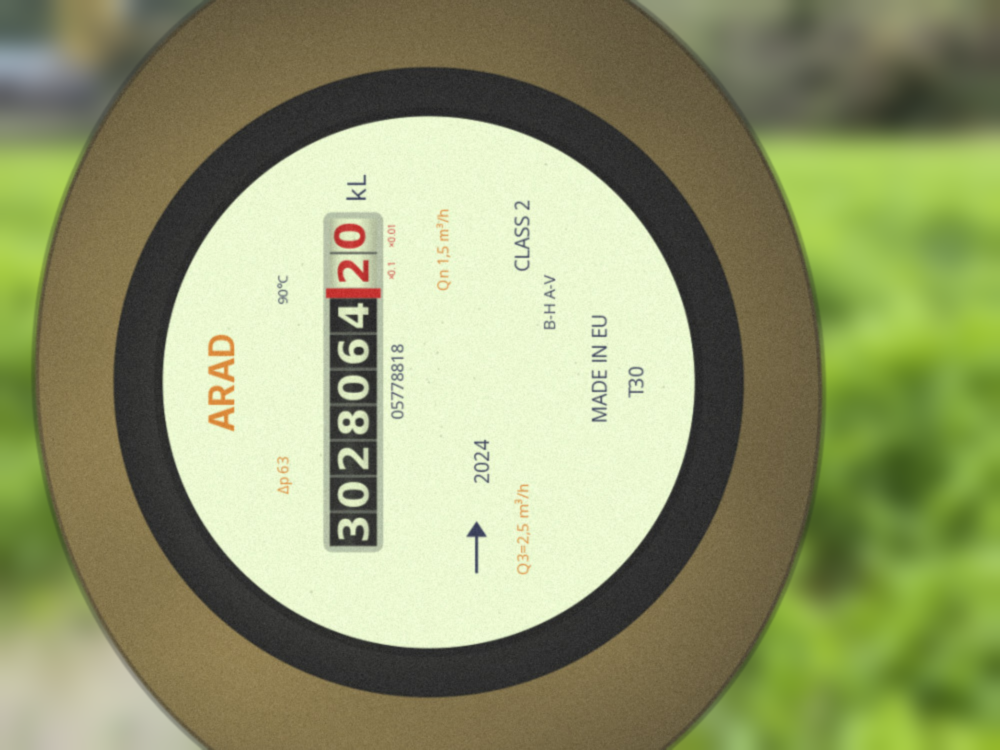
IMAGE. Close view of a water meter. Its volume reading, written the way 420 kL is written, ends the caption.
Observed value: 3028064.20 kL
